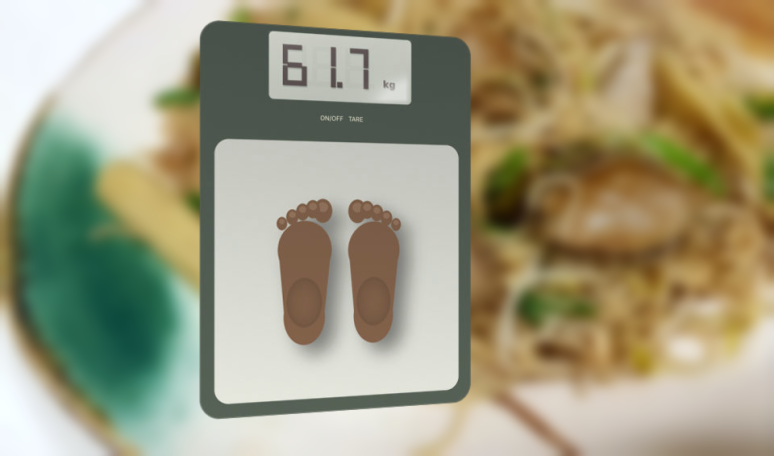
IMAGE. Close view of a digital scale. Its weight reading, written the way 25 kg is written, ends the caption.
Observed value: 61.7 kg
